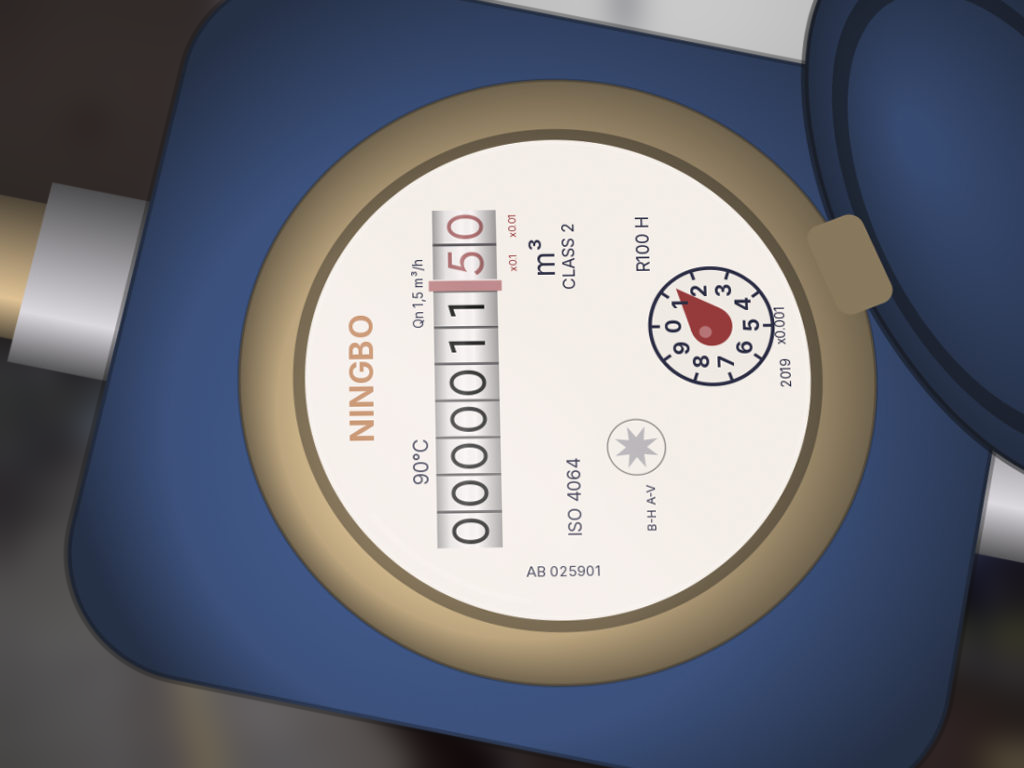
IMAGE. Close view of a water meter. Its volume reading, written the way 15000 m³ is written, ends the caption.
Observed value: 11.501 m³
